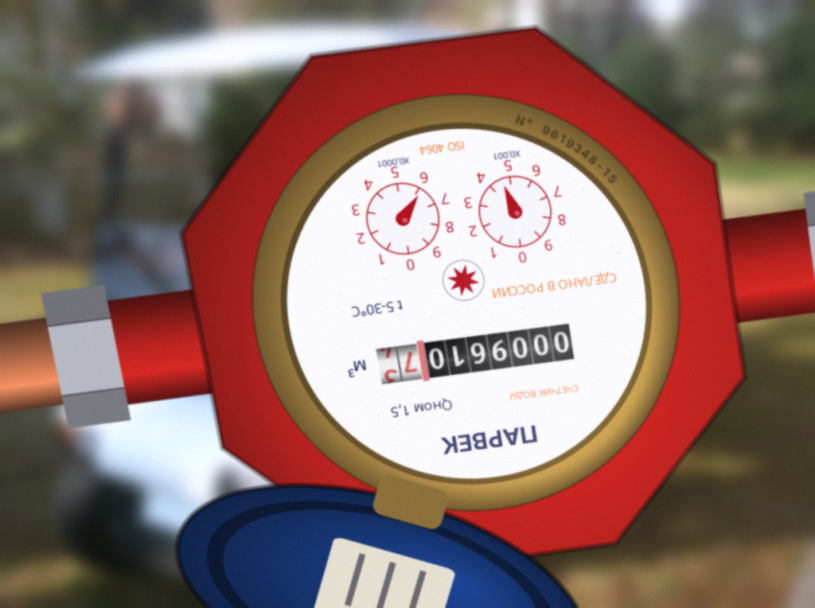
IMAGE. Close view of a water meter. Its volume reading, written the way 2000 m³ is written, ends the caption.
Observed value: 9610.7346 m³
